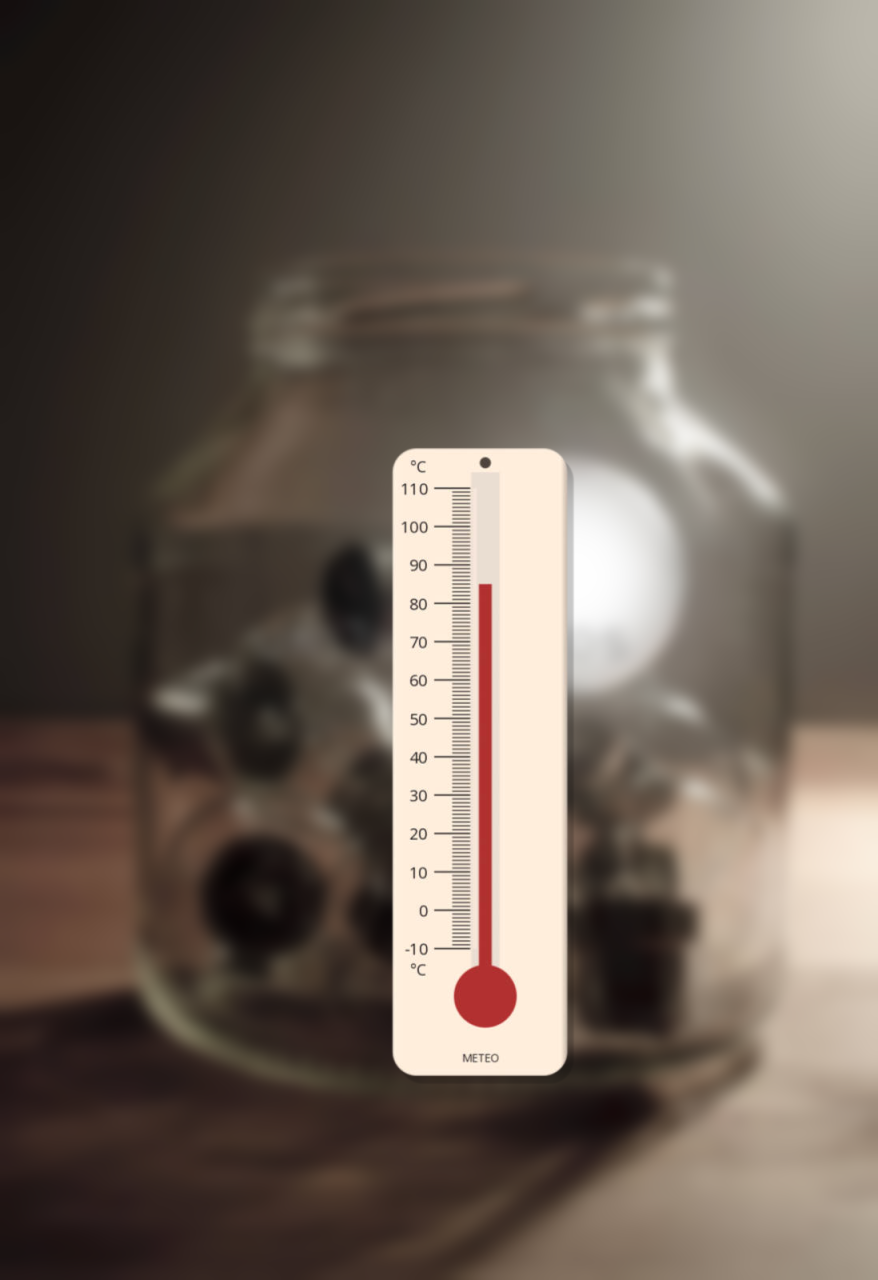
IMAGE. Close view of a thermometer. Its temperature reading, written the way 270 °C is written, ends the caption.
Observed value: 85 °C
